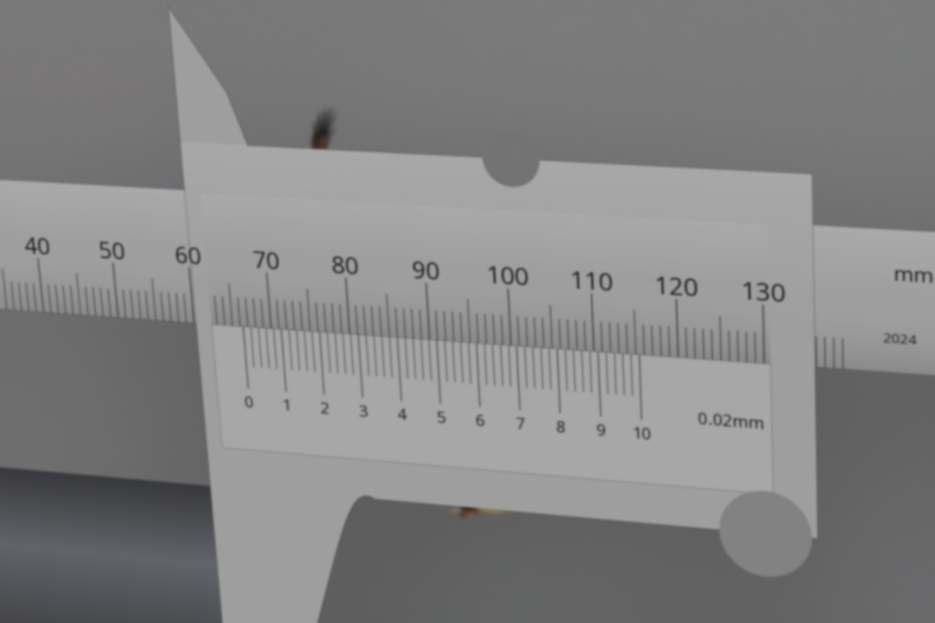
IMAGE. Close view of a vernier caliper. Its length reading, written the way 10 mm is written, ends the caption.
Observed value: 66.4 mm
